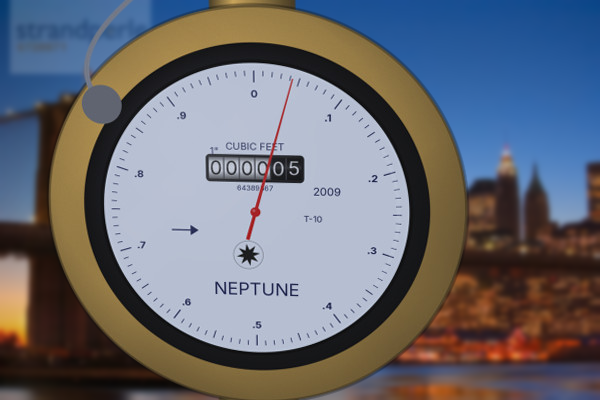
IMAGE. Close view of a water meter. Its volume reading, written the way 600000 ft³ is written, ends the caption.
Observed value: 5.04 ft³
